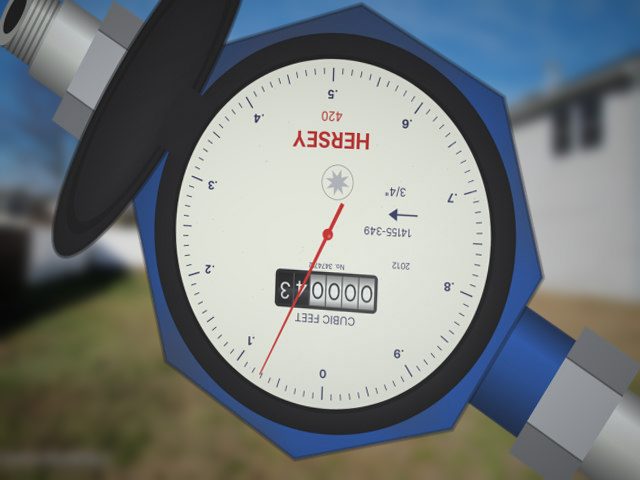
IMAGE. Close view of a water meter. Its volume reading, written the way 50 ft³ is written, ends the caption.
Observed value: 43.07 ft³
